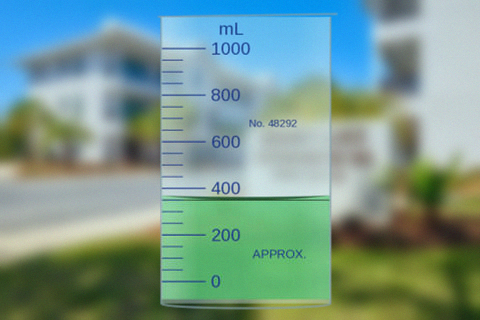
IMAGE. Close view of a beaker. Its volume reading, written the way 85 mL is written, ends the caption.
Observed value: 350 mL
